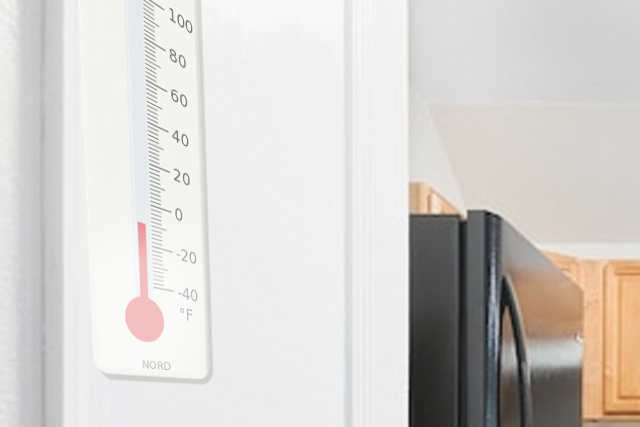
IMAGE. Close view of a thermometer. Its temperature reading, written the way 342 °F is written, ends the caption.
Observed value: -10 °F
